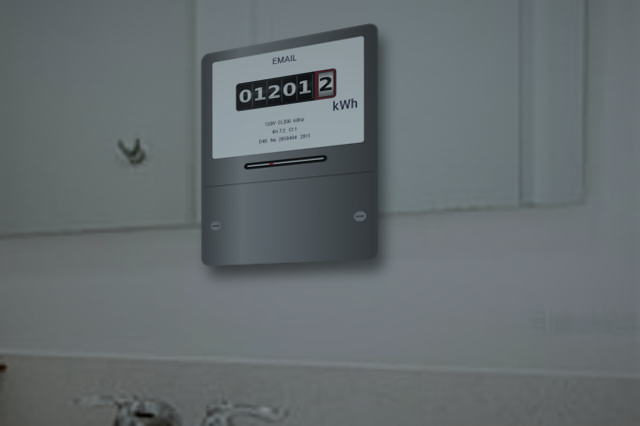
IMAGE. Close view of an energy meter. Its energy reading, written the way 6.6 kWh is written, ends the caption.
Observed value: 1201.2 kWh
